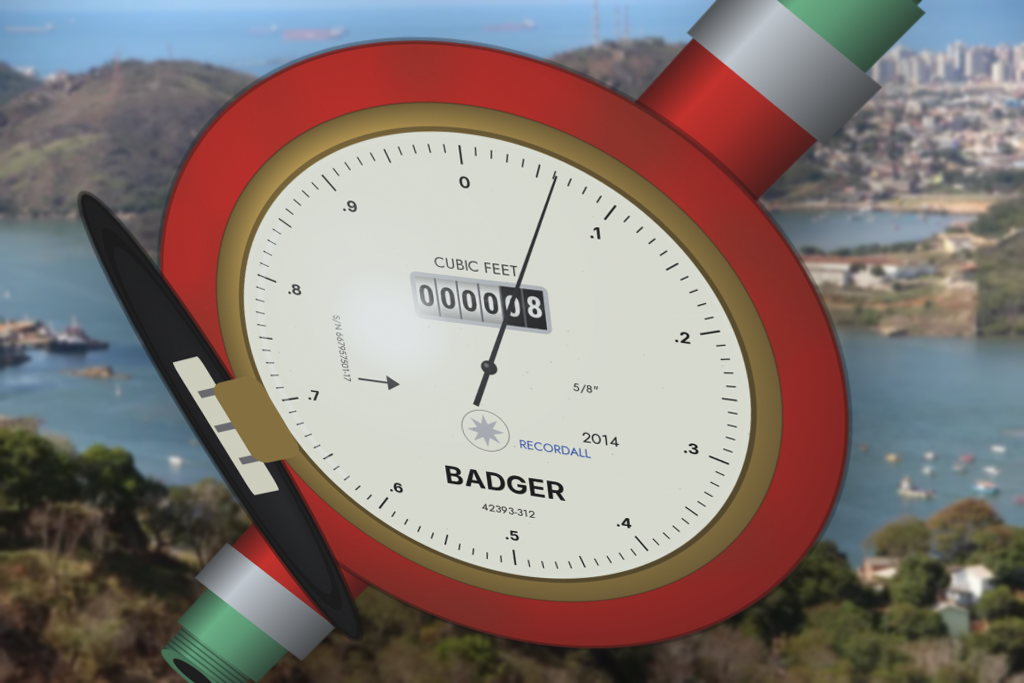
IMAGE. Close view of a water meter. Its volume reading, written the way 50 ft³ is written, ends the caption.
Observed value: 8.06 ft³
